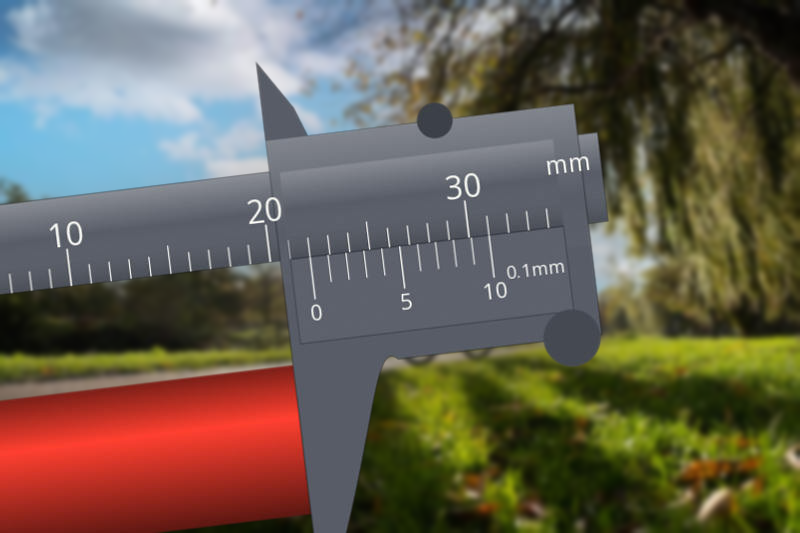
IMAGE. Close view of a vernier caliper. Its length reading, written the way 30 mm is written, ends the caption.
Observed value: 22.0 mm
